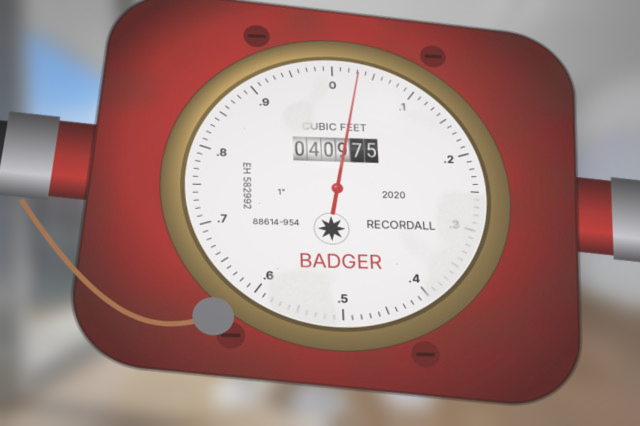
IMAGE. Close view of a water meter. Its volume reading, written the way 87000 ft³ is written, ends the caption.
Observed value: 40975.03 ft³
